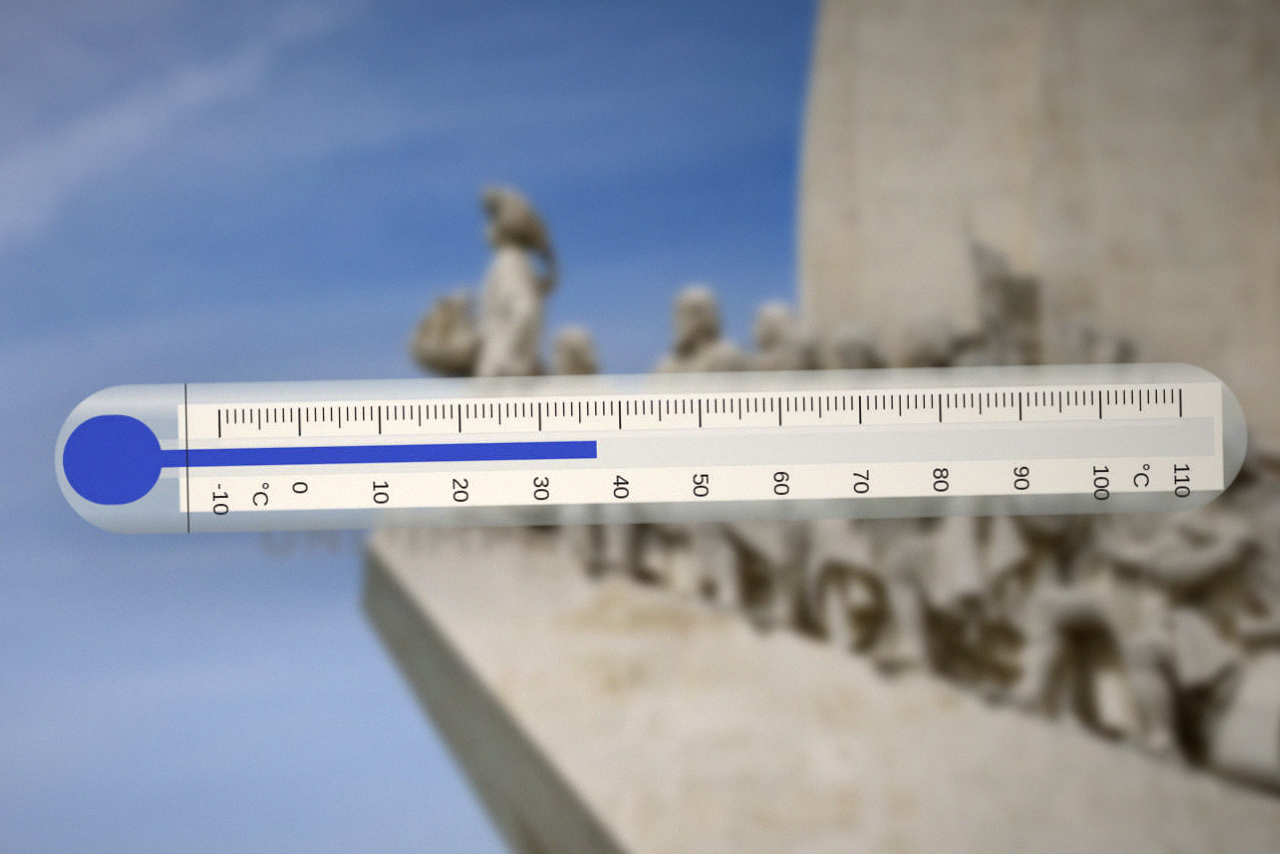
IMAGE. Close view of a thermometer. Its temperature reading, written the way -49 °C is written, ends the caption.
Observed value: 37 °C
